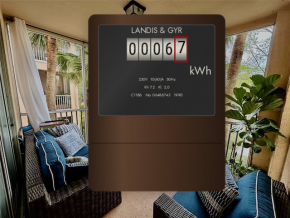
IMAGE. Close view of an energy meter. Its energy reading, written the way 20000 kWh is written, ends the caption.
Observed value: 6.7 kWh
